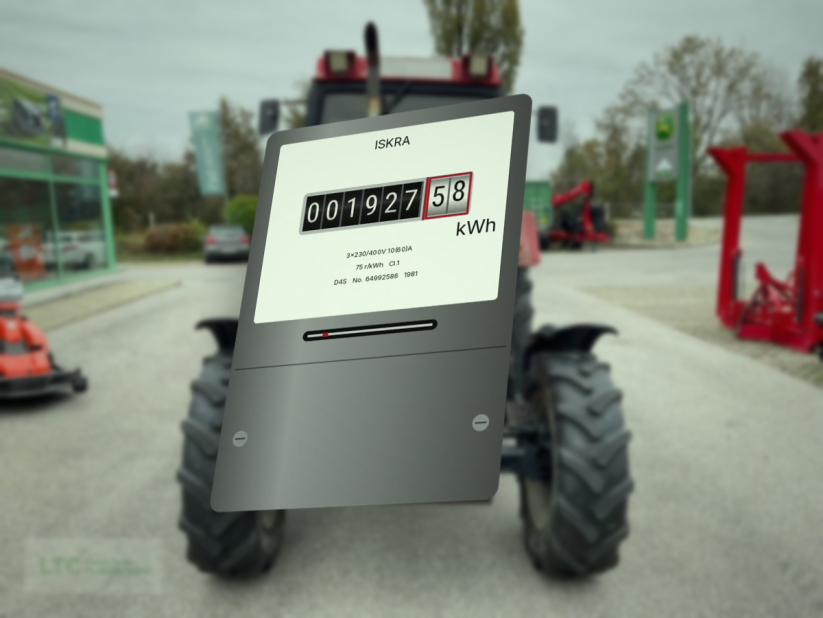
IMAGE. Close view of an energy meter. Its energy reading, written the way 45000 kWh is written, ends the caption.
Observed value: 1927.58 kWh
